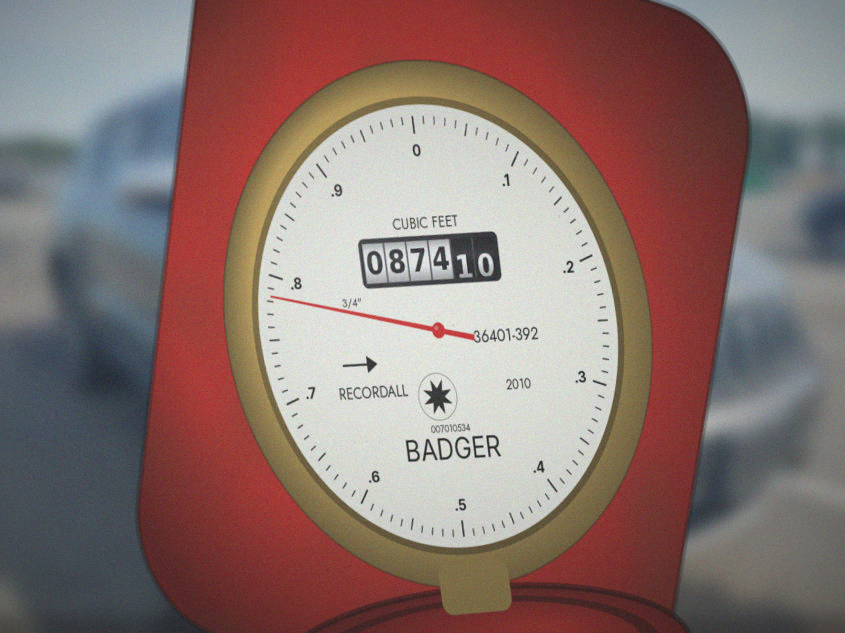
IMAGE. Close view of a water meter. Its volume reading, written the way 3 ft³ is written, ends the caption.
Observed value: 87409.78 ft³
